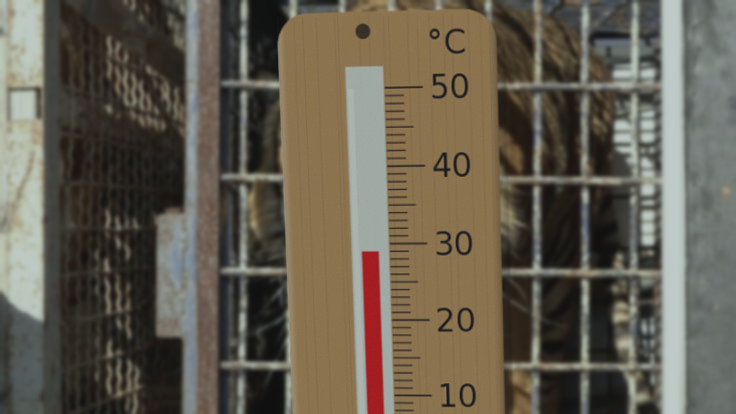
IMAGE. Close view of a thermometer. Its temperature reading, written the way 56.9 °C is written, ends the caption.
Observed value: 29 °C
